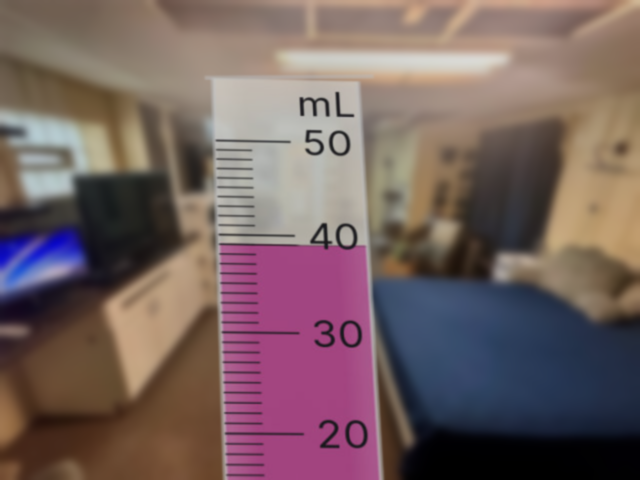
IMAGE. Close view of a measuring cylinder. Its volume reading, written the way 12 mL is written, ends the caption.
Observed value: 39 mL
